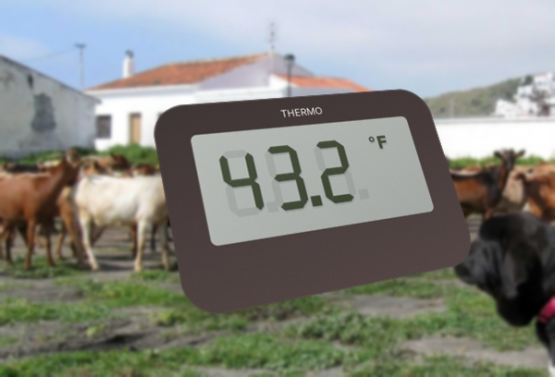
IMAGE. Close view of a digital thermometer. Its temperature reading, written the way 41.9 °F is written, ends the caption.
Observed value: 43.2 °F
